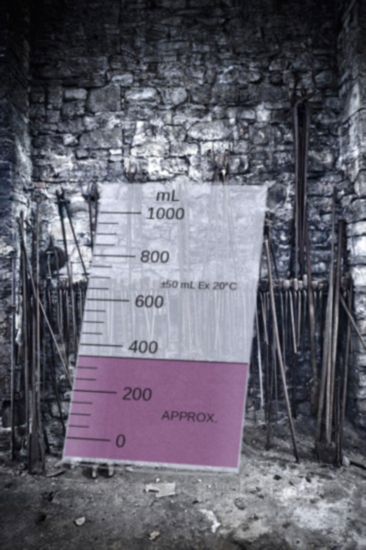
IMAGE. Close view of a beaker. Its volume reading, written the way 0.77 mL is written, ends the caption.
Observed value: 350 mL
